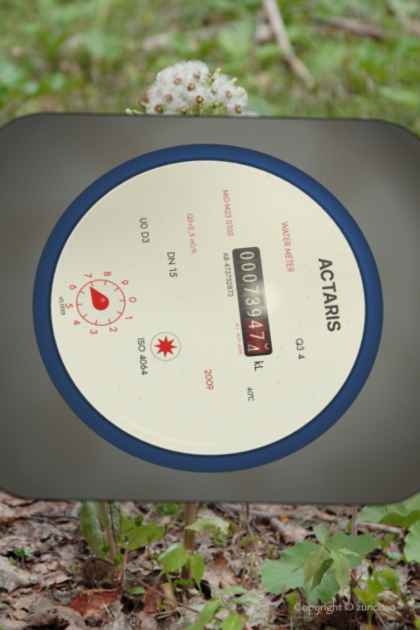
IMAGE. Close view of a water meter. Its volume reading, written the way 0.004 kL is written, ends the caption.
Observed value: 739.4736 kL
